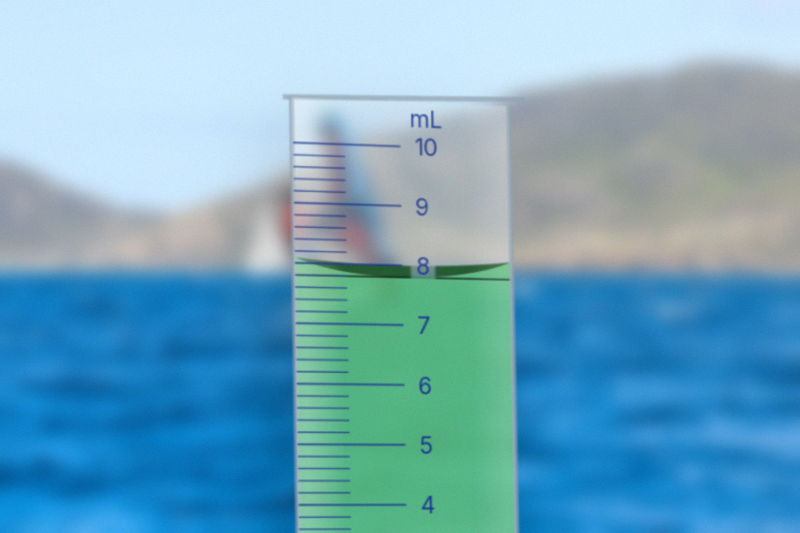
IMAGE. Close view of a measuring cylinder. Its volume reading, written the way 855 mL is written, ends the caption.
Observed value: 7.8 mL
